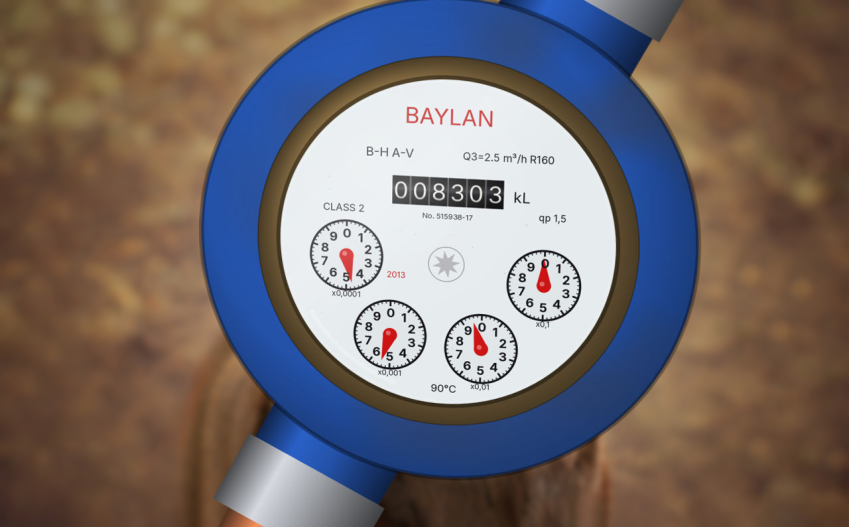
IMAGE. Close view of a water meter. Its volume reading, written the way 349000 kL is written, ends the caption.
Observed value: 8302.9954 kL
